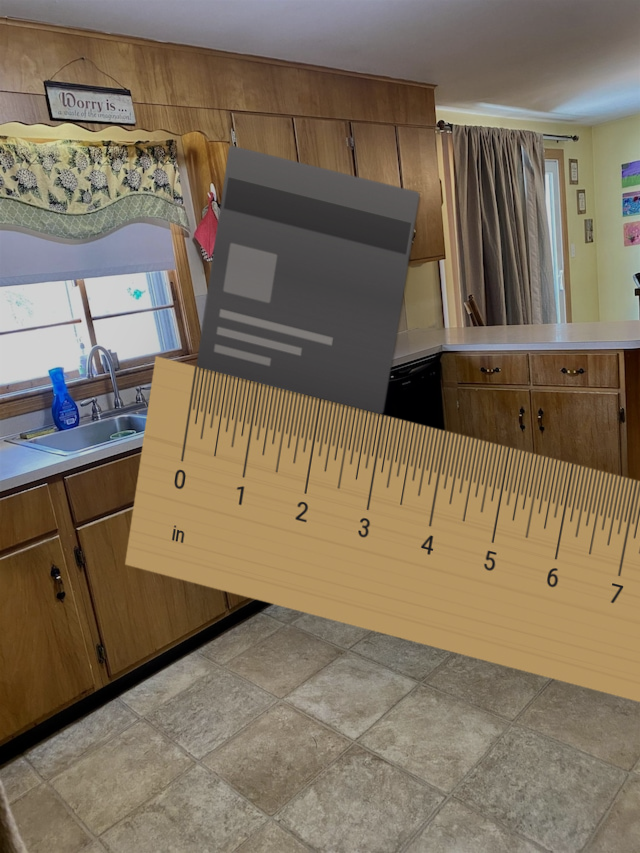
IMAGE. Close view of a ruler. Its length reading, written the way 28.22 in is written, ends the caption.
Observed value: 3 in
